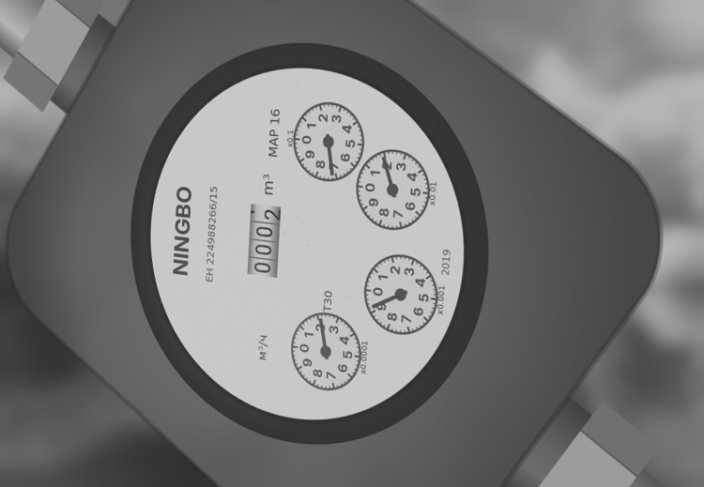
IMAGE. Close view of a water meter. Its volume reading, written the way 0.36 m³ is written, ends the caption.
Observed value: 1.7192 m³
